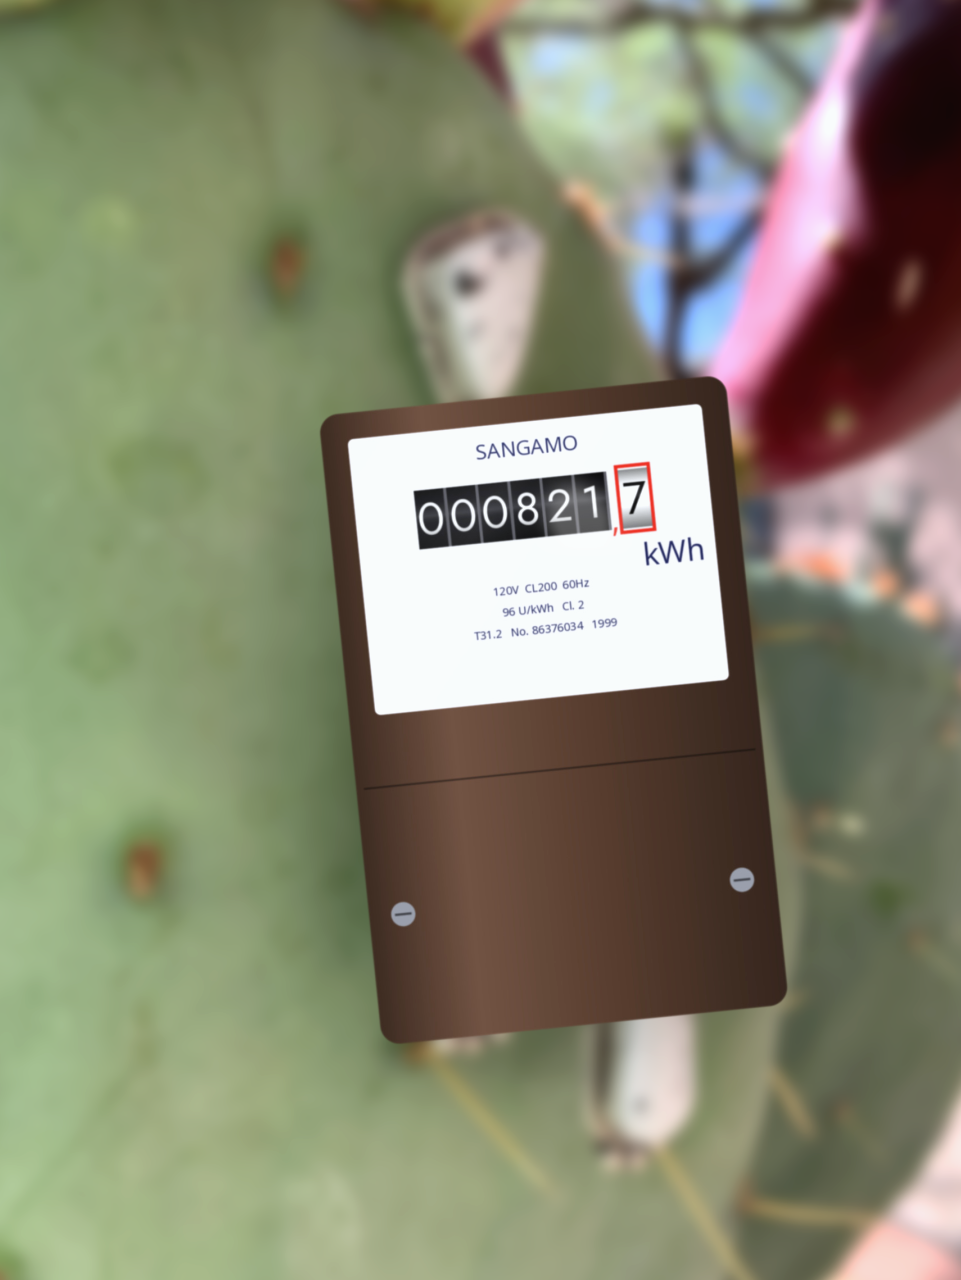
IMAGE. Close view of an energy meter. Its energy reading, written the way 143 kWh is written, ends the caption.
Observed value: 821.7 kWh
